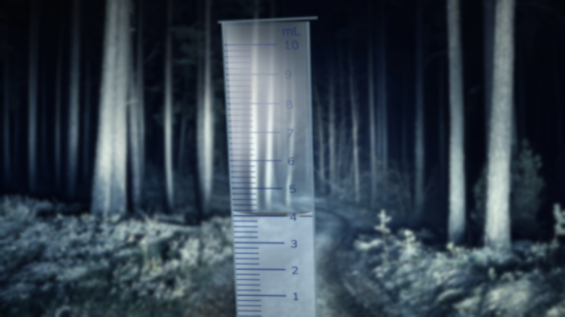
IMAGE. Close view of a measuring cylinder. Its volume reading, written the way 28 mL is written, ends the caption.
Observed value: 4 mL
